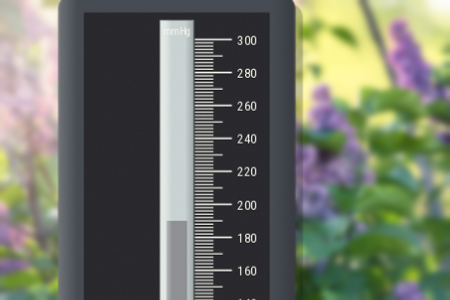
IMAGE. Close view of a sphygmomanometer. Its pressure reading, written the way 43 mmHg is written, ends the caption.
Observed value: 190 mmHg
